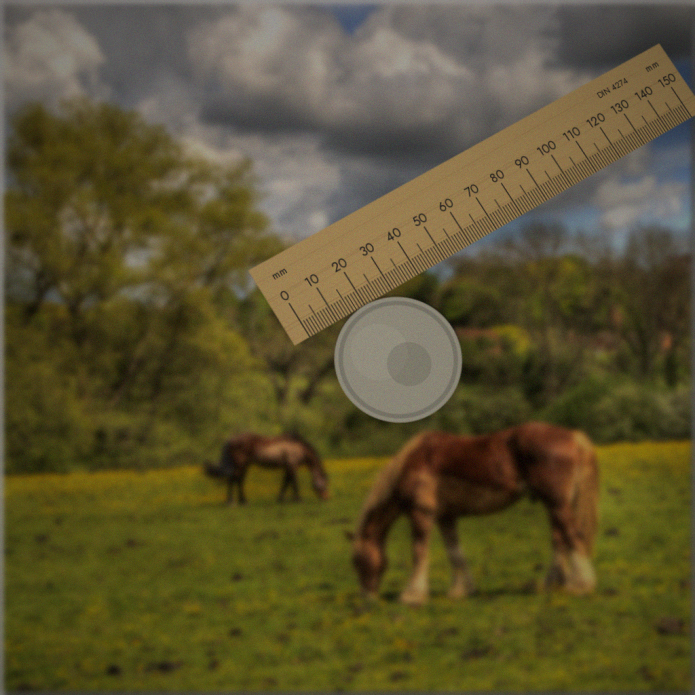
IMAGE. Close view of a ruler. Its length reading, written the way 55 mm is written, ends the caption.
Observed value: 40 mm
